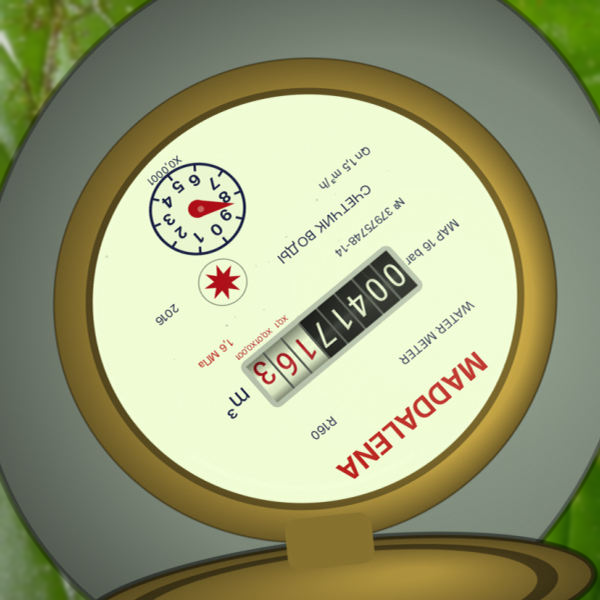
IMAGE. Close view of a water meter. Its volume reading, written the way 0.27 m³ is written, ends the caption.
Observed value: 417.1628 m³
